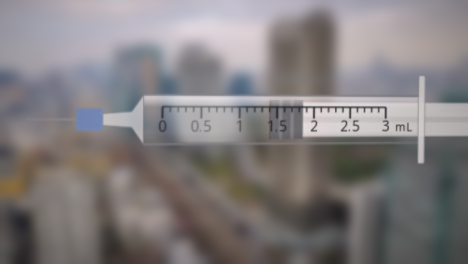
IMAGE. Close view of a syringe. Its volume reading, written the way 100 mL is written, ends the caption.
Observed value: 1.4 mL
